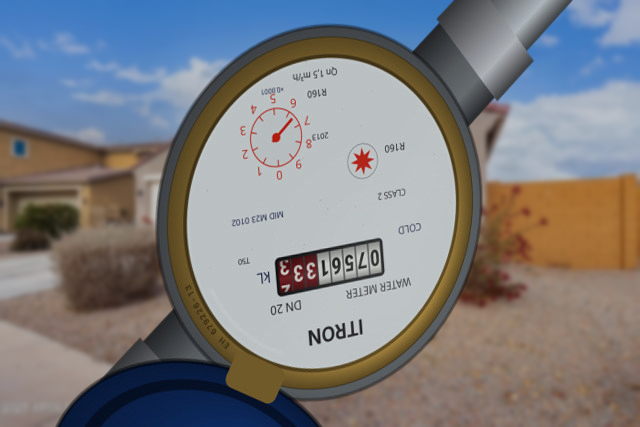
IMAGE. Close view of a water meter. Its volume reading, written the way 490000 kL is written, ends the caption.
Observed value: 7561.3326 kL
